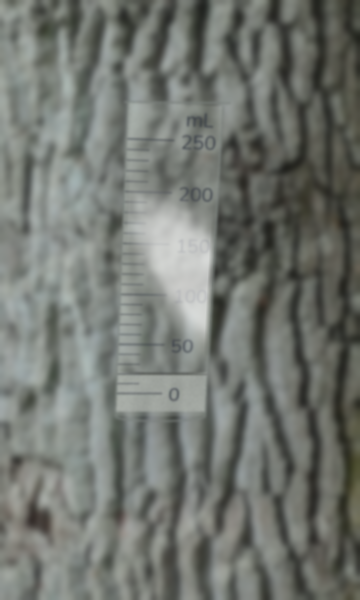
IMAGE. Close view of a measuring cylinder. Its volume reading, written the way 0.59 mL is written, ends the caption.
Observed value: 20 mL
